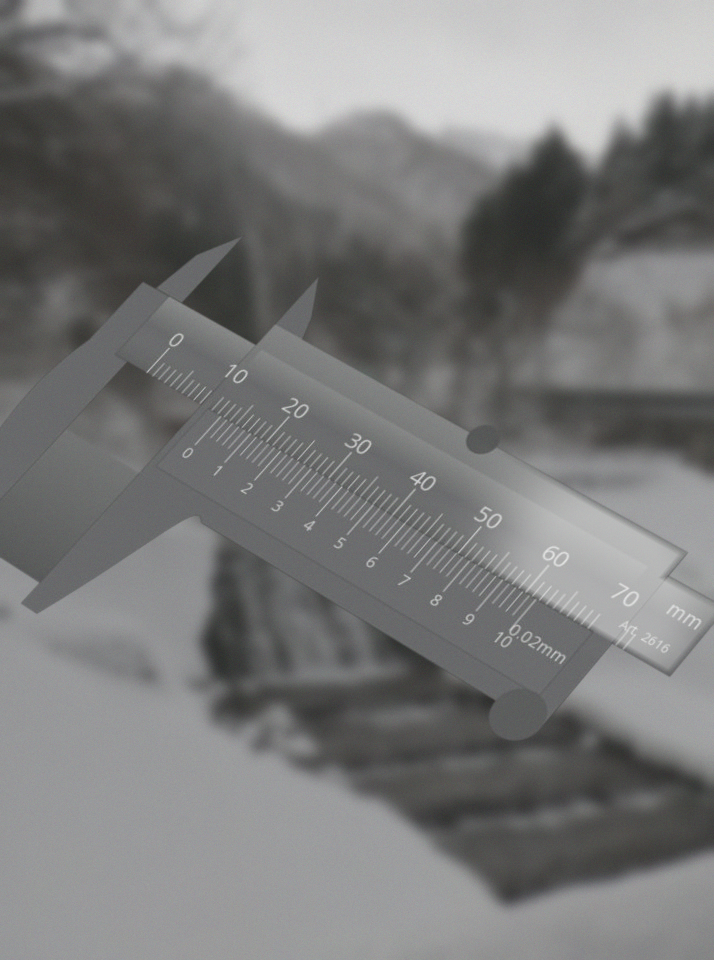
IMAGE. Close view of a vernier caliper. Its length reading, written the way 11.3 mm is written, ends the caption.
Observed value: 12.6 mm
